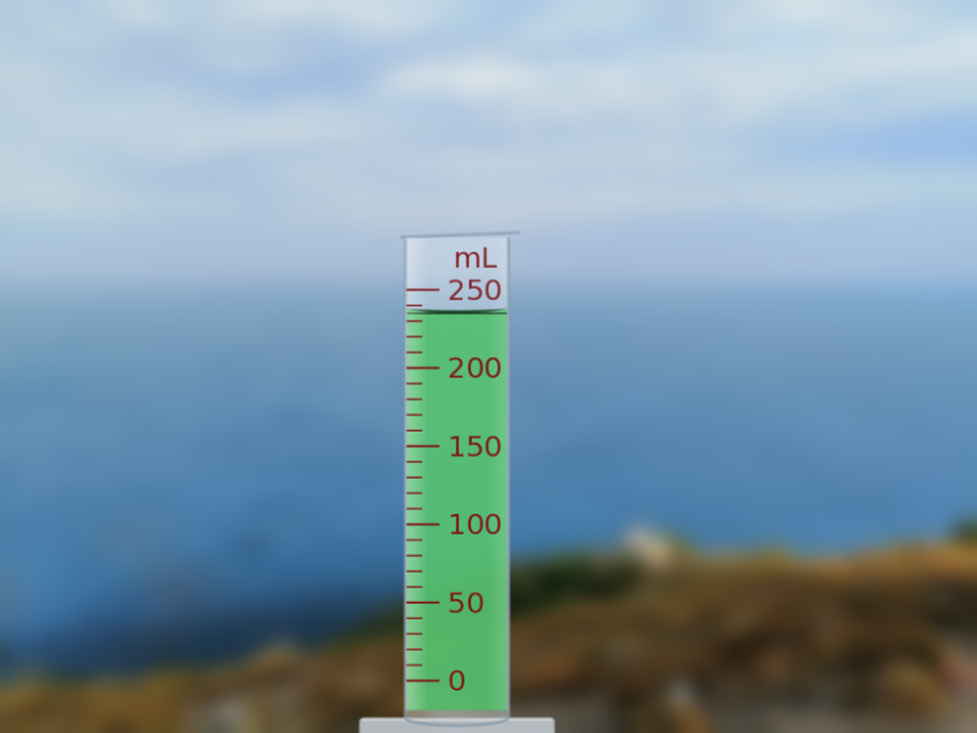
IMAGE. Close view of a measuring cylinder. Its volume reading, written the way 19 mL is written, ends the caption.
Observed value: 235 mL
